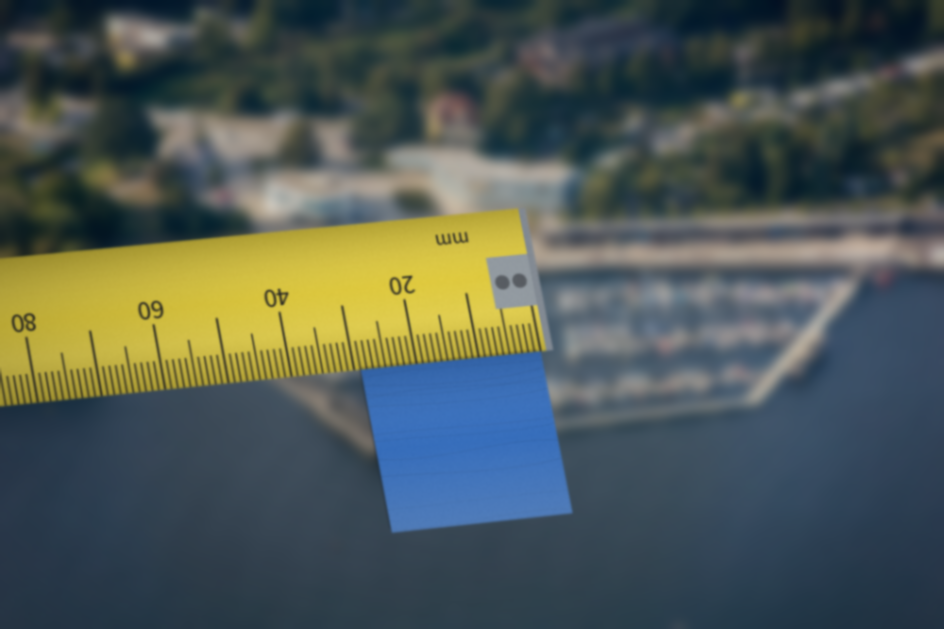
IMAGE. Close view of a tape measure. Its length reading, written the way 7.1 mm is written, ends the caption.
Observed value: 29 mm
